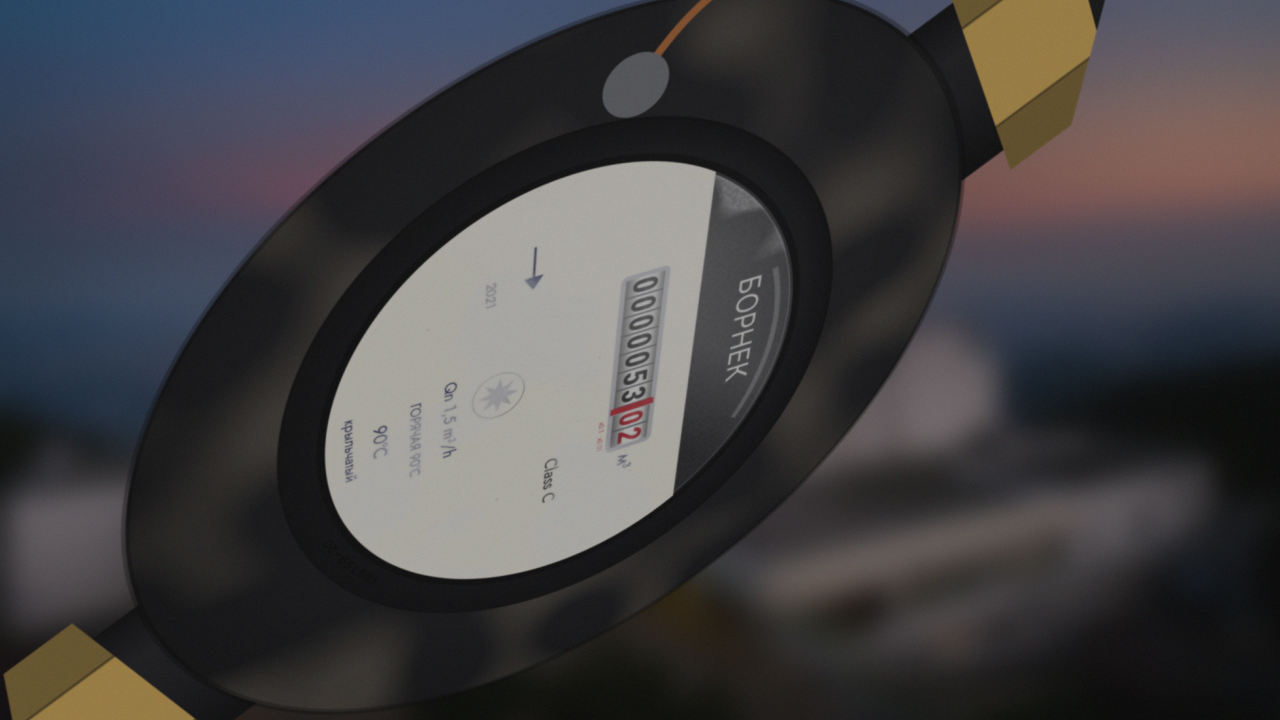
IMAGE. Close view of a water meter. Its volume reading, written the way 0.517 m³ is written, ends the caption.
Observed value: 53.02 m³
